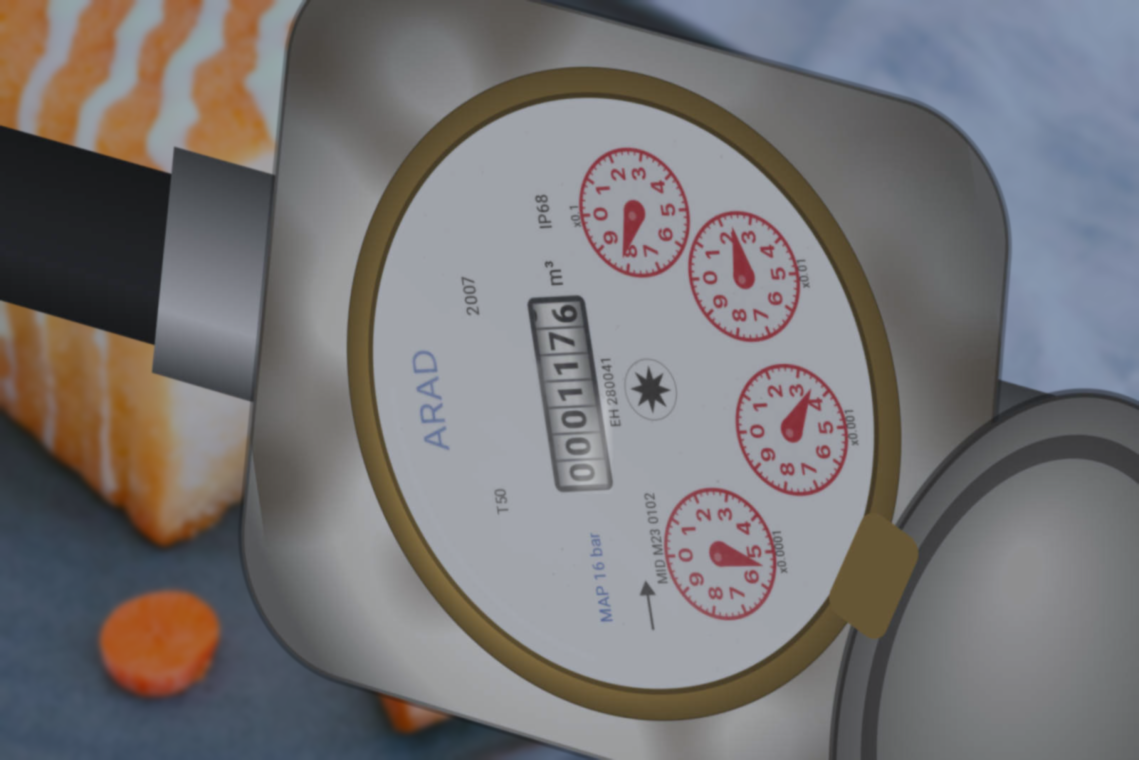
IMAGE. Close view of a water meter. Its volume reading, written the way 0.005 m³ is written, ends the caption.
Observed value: 1175.8235 m³
